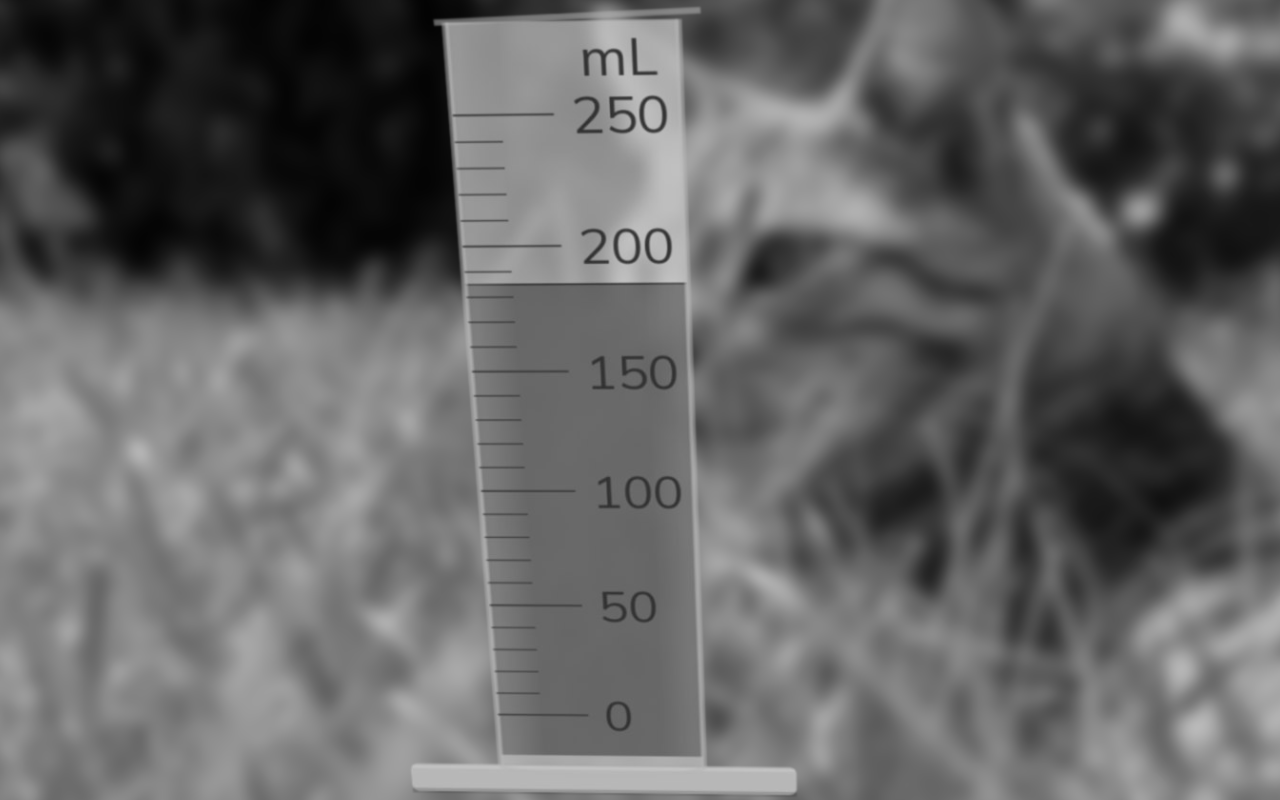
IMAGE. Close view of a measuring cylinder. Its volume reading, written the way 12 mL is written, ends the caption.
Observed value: 185 mL
